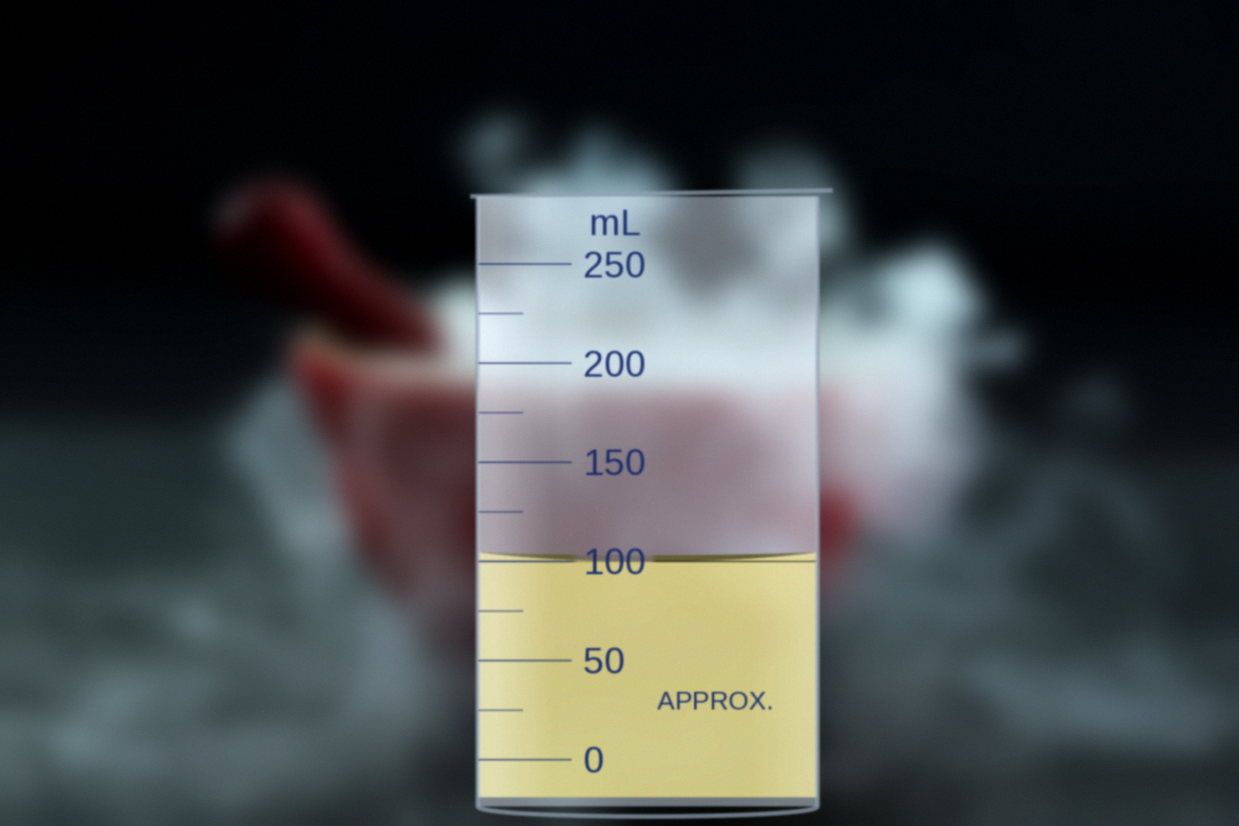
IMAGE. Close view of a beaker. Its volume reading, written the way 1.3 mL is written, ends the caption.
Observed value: 100 mL
